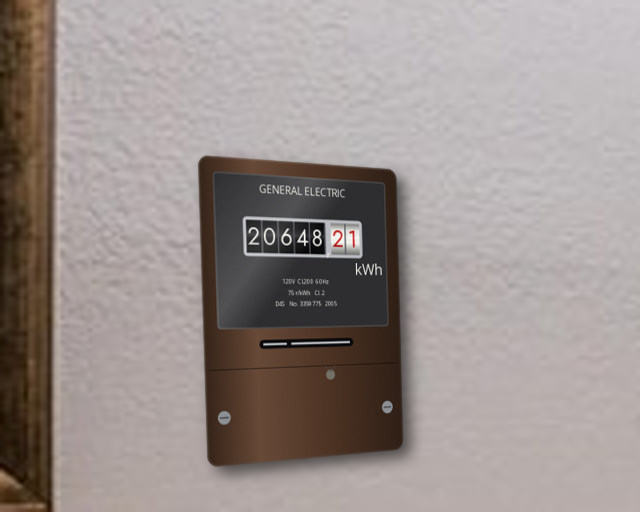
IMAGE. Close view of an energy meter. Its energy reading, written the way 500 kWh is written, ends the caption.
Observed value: 20648.21 kWh
